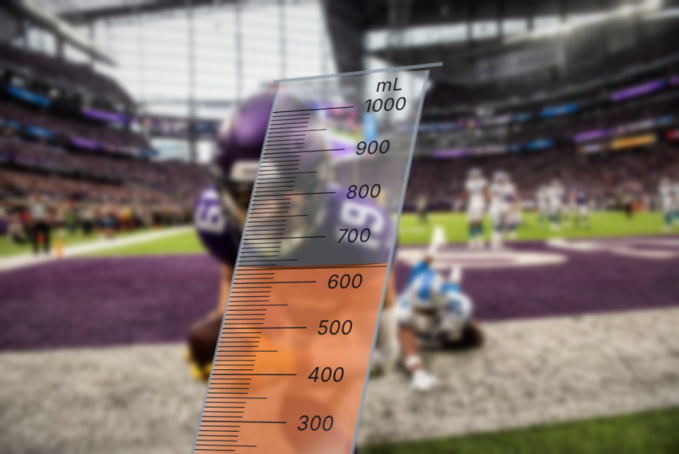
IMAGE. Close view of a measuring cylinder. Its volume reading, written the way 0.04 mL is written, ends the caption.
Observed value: 630 mL
